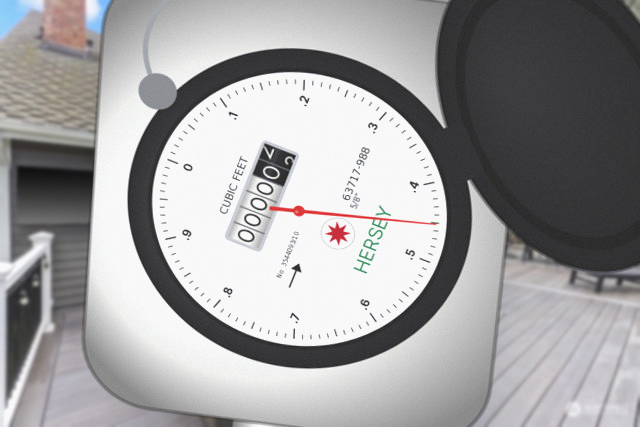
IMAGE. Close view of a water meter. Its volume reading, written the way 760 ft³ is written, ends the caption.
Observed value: 2.45 ft³
